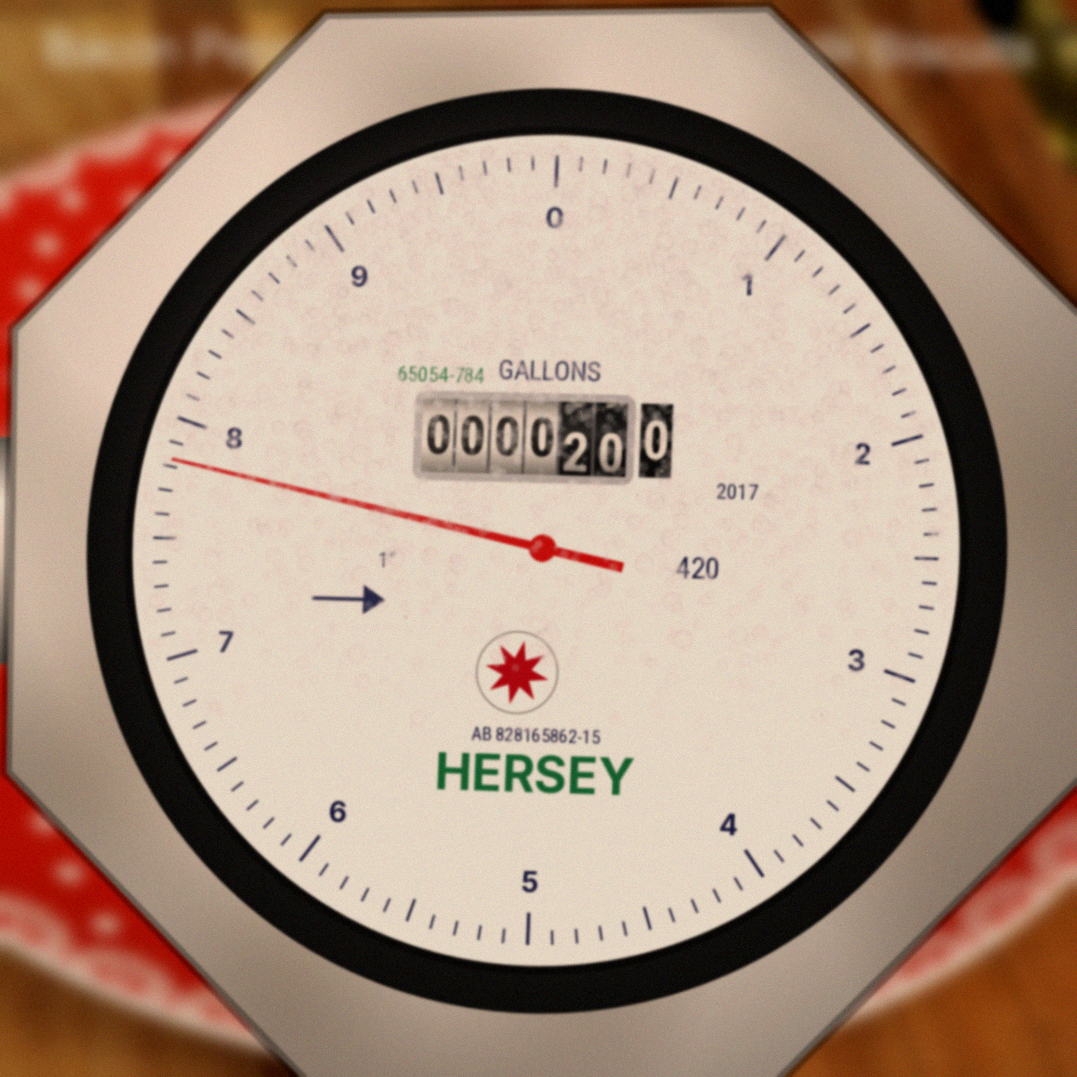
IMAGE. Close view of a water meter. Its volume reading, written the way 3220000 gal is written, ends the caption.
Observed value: 197.8 gal
